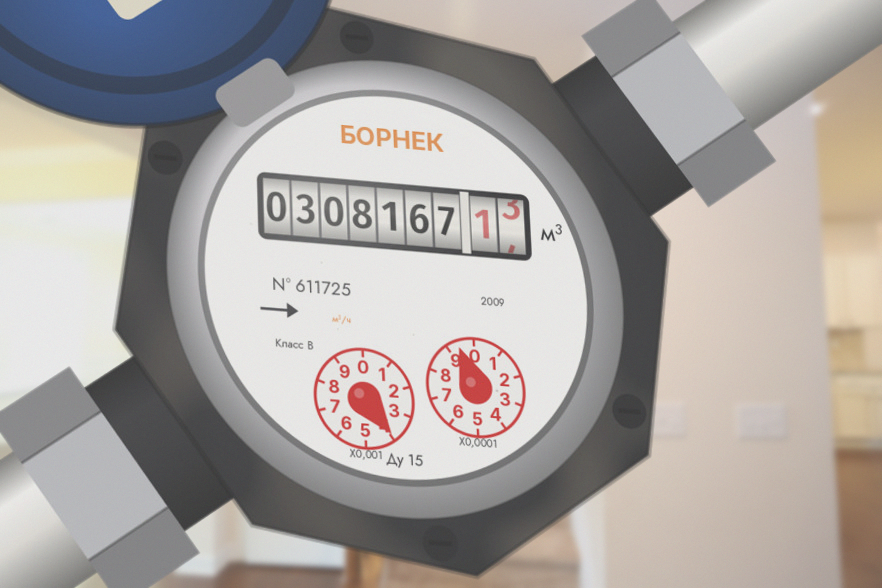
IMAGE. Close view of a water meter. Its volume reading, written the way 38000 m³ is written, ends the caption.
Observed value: 308167.1339 m³
